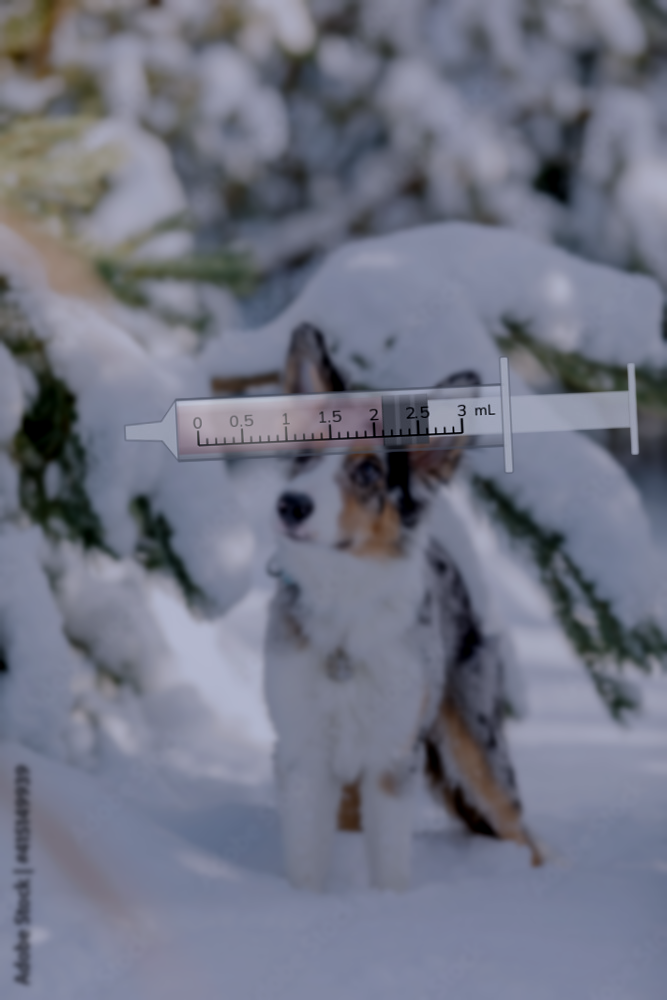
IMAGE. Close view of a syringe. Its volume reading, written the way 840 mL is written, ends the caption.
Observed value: 2.1 mL
